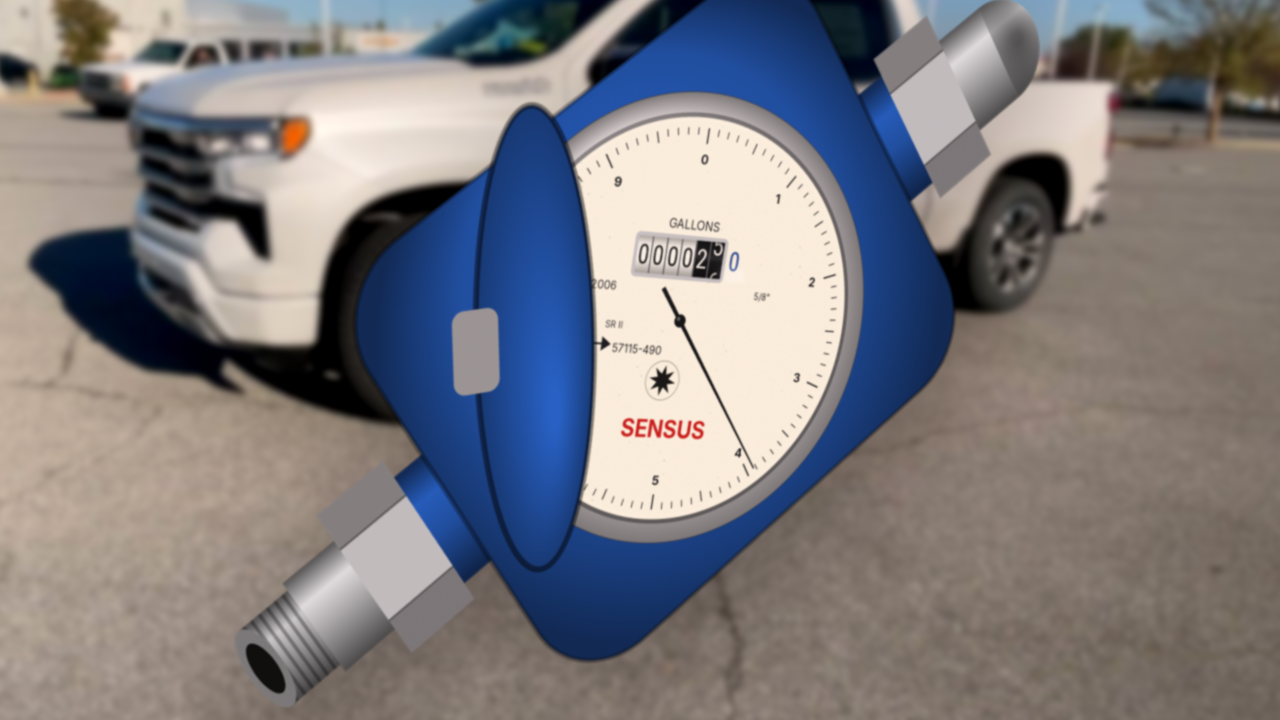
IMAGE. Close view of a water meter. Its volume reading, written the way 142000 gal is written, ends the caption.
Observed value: 253.9 gal
